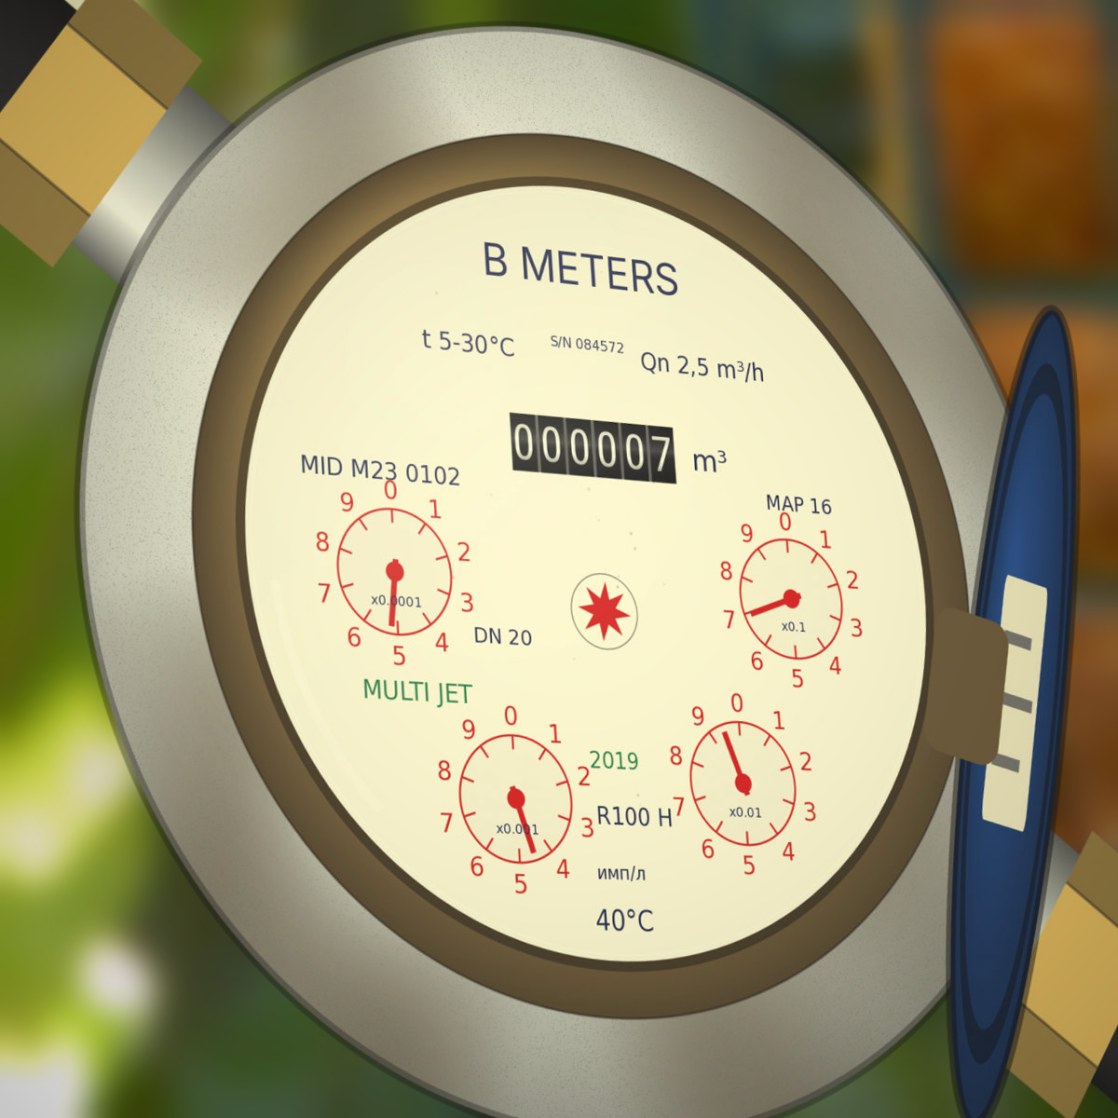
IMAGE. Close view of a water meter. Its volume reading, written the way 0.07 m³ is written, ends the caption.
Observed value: 7.6945 m³
